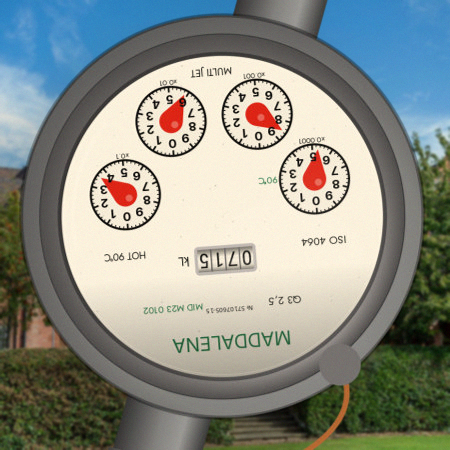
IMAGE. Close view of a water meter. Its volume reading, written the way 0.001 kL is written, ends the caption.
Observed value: 715.3585 kL
